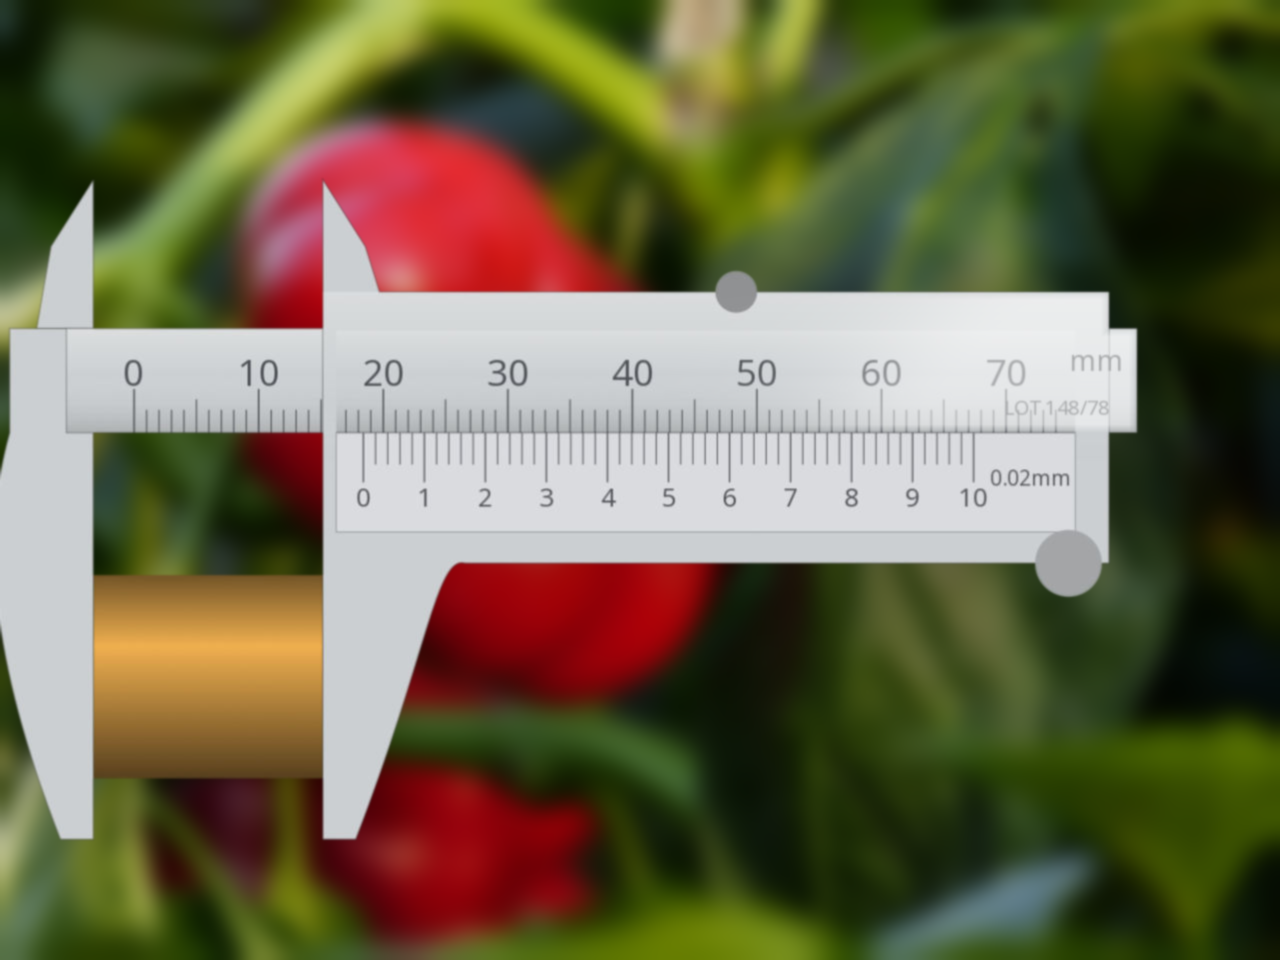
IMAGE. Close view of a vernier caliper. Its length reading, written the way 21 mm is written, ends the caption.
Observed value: 18.4 mm
